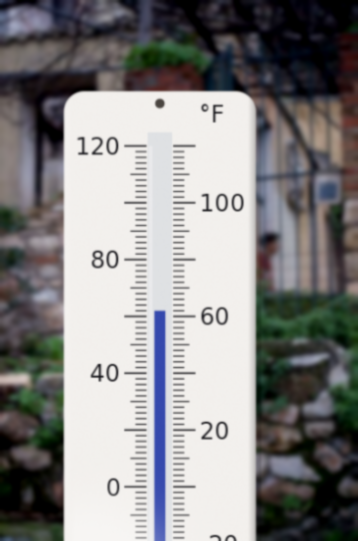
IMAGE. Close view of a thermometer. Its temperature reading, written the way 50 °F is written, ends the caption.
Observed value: 62 °F
